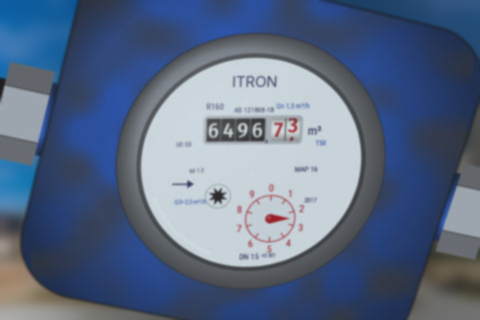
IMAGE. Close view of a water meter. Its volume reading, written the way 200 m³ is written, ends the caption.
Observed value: 6496.732 m³
